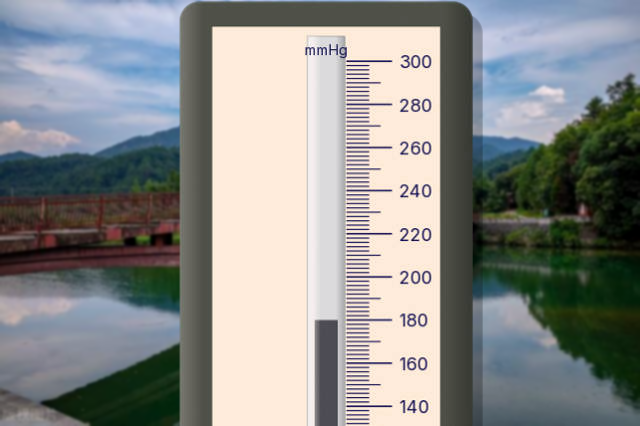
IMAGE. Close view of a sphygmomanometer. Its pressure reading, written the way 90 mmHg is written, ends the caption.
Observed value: 180 mmHg
